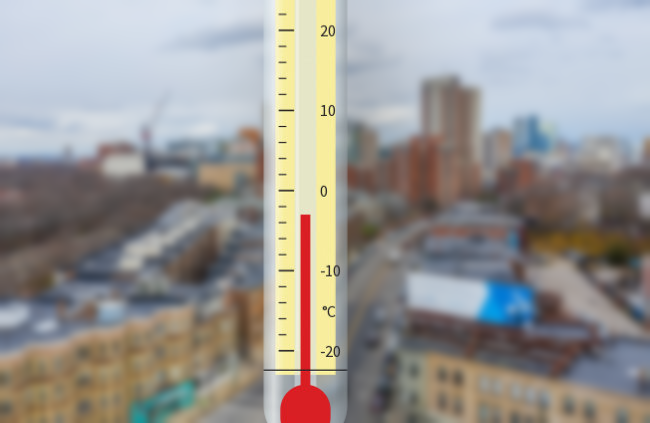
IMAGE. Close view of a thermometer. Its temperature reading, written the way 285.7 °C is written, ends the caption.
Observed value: -3 °C
